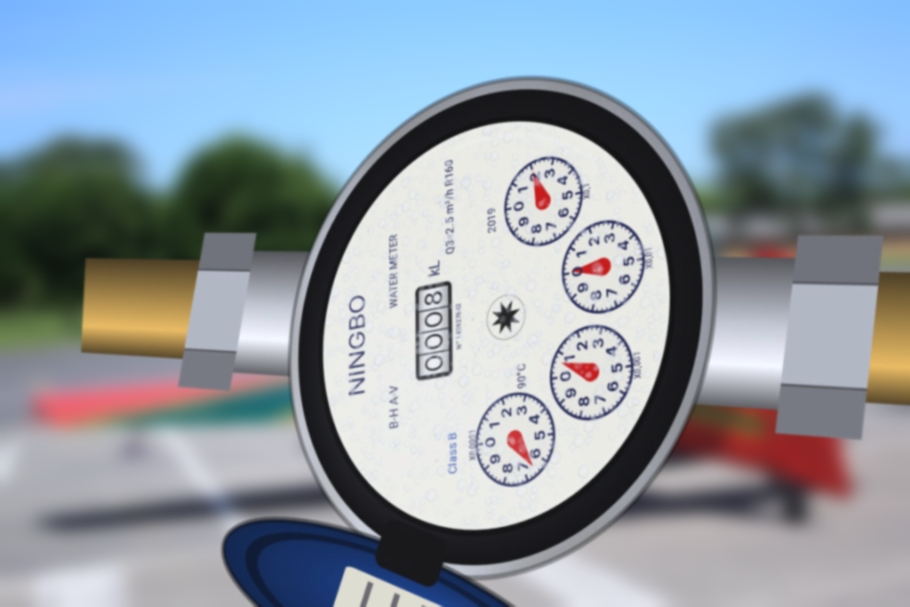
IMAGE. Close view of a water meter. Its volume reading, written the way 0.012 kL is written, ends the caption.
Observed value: 8.2006 kL
